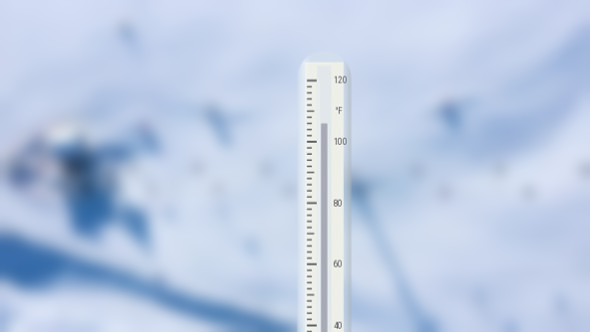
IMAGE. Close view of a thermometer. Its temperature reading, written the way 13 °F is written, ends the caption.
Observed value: 106 °F
